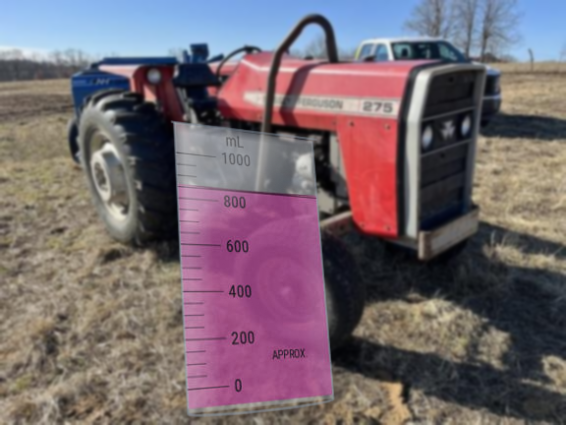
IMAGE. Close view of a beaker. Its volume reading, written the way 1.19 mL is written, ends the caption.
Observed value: 850 mL
